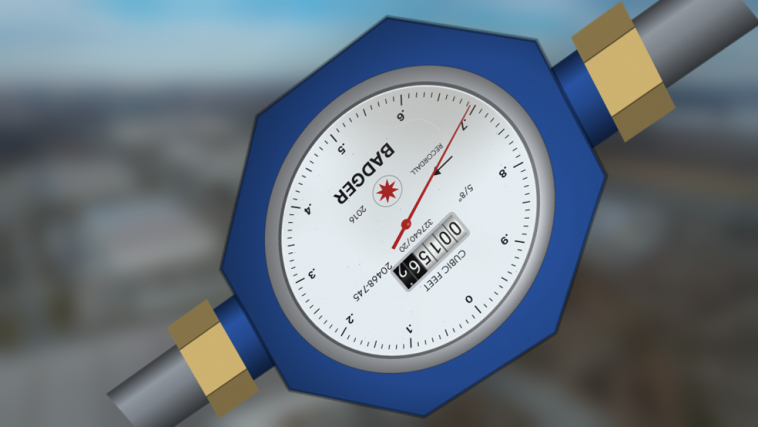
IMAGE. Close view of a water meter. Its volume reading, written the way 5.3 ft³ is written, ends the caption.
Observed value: 1561.69 ft³
